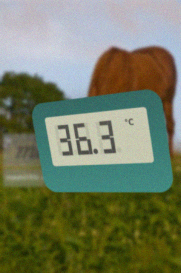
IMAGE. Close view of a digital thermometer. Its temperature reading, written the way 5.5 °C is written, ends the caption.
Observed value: 36.3 °C
